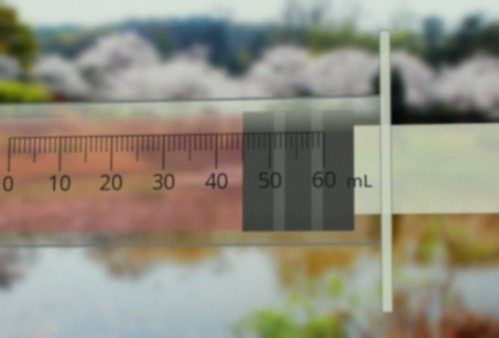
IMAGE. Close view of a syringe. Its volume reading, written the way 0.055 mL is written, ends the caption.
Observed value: 45 mL
